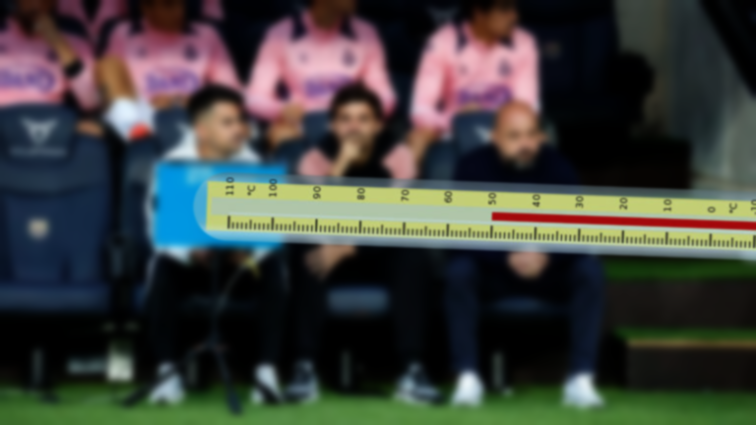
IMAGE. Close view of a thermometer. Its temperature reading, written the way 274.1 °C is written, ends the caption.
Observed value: 50 °C
